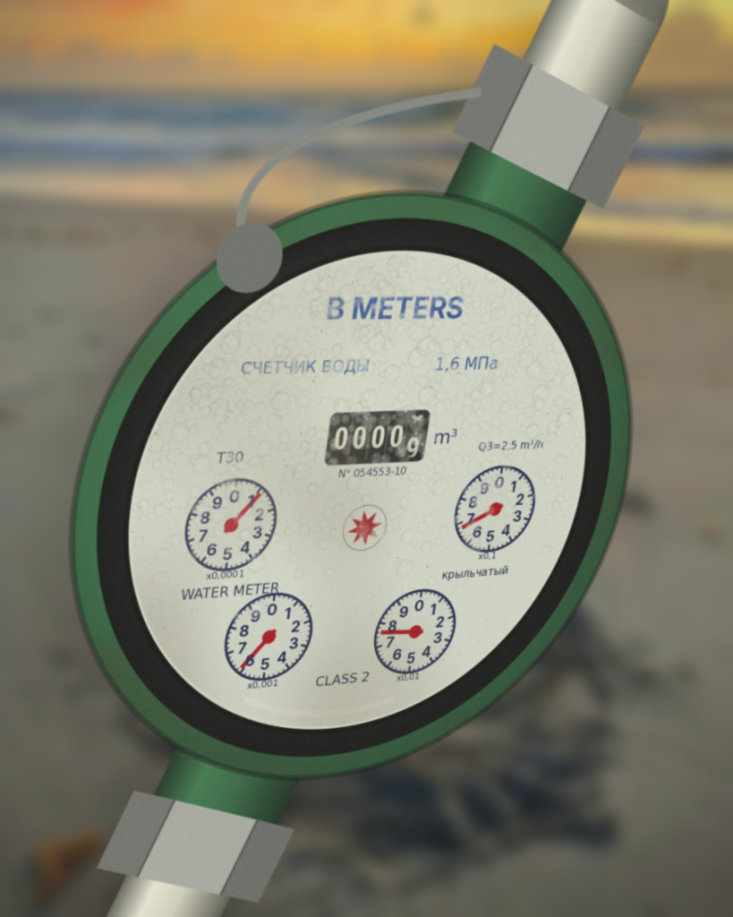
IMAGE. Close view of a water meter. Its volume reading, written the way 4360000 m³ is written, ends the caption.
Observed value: 8.6761 m³
